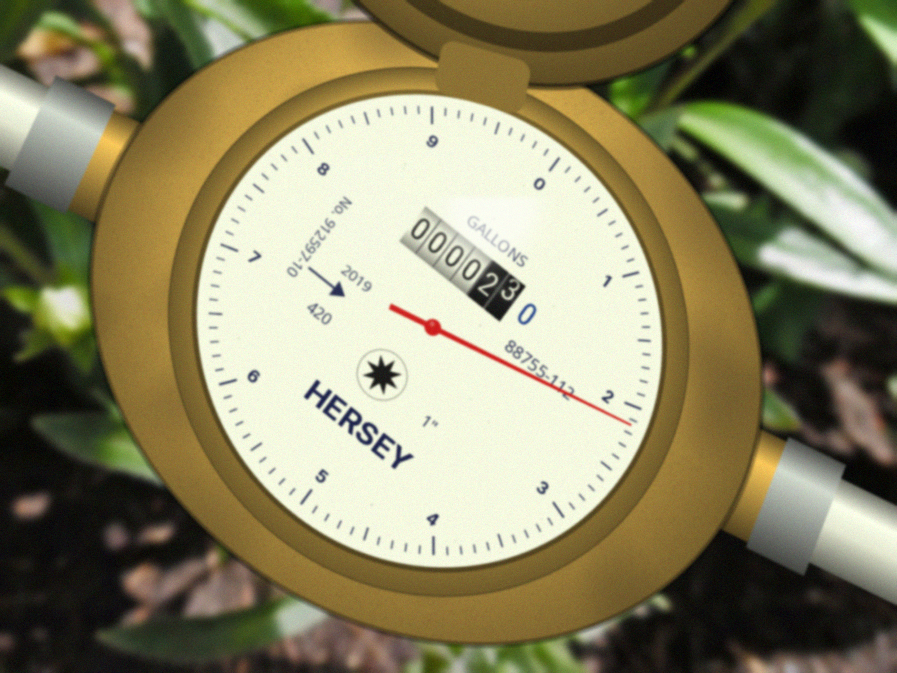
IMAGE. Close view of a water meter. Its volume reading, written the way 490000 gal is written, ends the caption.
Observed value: 232.1 gal
